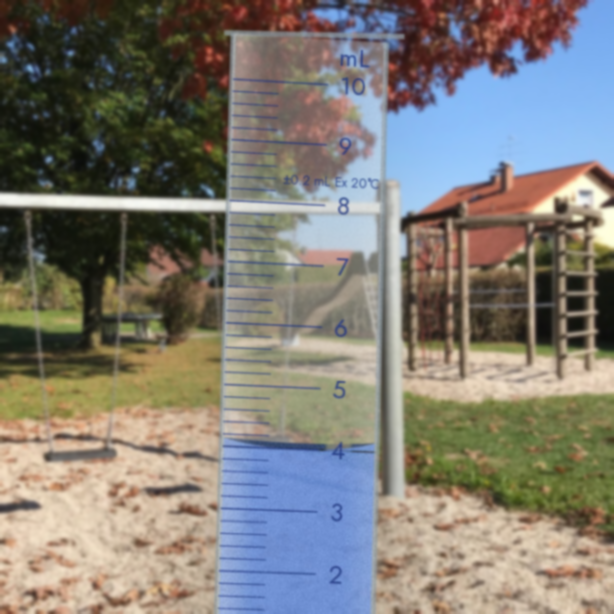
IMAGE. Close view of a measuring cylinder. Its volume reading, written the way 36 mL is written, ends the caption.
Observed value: 4 mL
